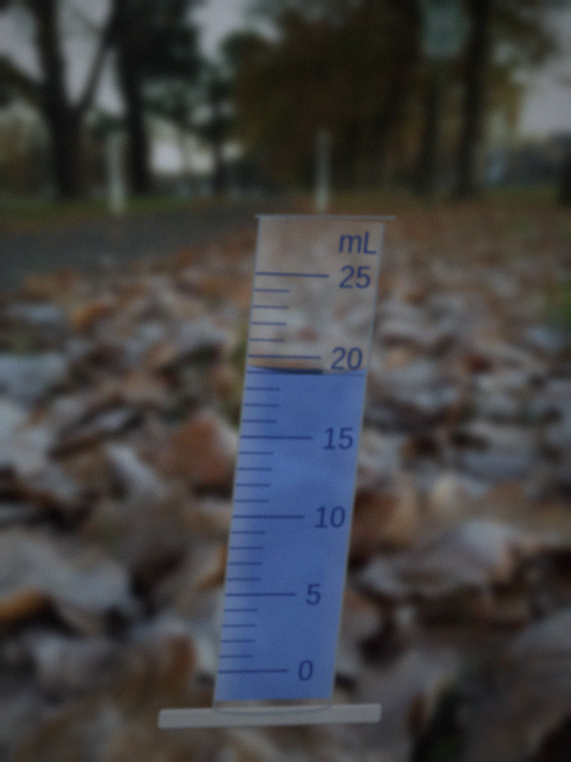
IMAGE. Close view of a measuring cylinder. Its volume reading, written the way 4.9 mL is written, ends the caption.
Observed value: 19 mL
